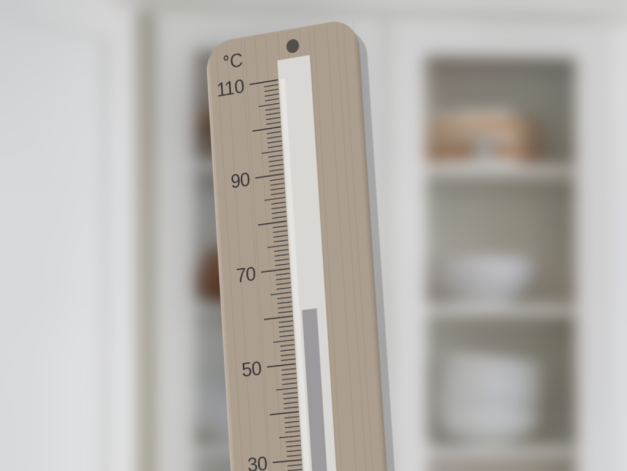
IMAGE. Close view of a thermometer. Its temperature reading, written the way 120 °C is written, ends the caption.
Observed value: 61 °C
